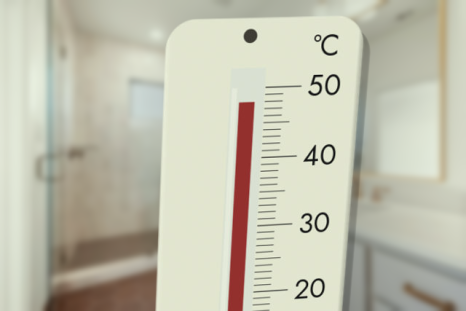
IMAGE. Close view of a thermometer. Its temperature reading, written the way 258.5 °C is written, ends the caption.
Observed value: 48 °C
